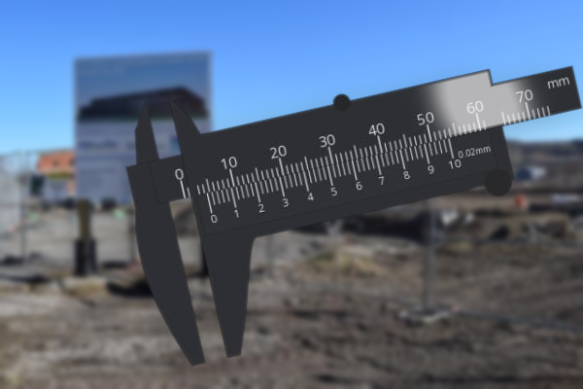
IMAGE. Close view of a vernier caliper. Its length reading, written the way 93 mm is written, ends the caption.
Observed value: 4.5 mm
